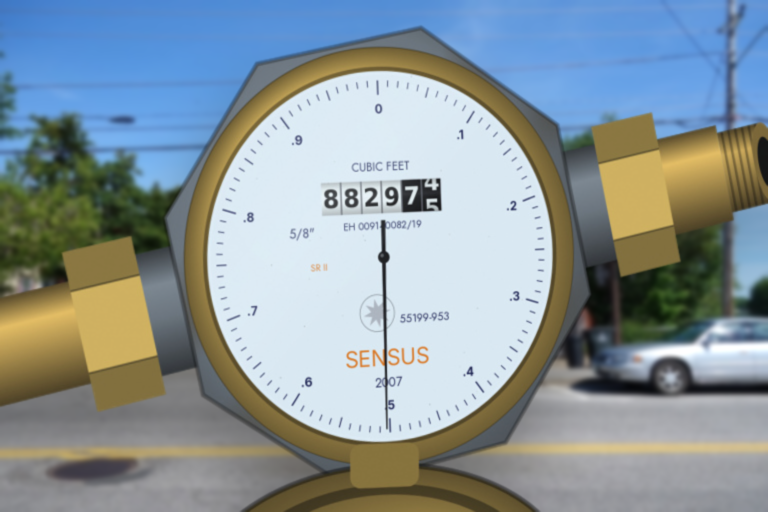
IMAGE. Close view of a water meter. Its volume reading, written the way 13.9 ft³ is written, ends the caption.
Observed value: 882974.50 ft³
